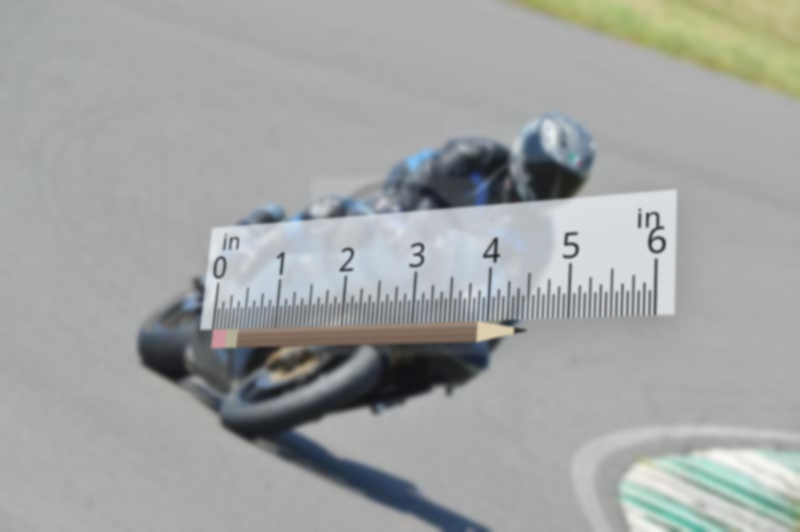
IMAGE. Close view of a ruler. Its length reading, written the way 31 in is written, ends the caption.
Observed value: 4.5 in
